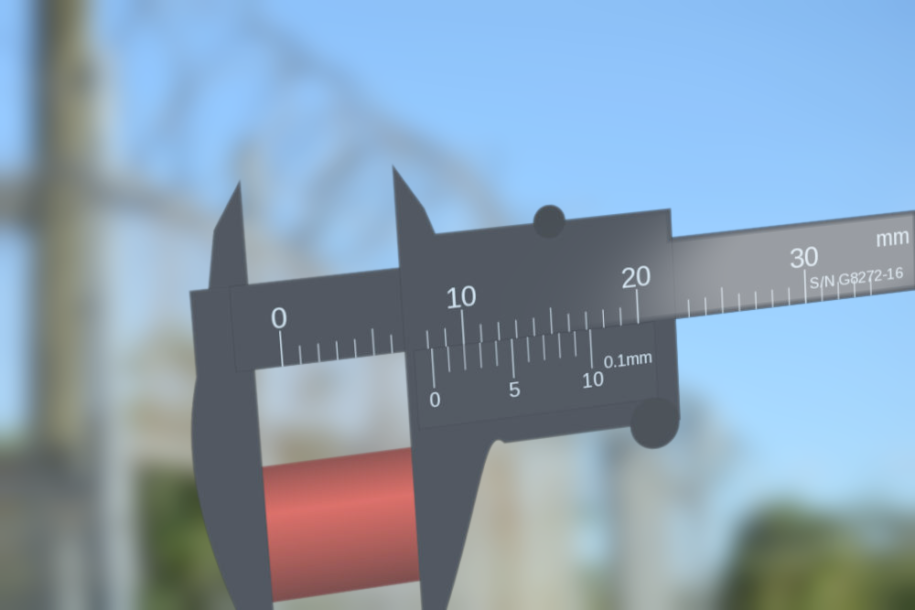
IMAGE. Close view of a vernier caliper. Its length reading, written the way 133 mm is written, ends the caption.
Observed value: 8.2 mm
